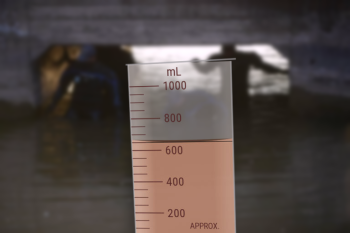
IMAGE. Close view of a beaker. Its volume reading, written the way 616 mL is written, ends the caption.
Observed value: 650 mL
